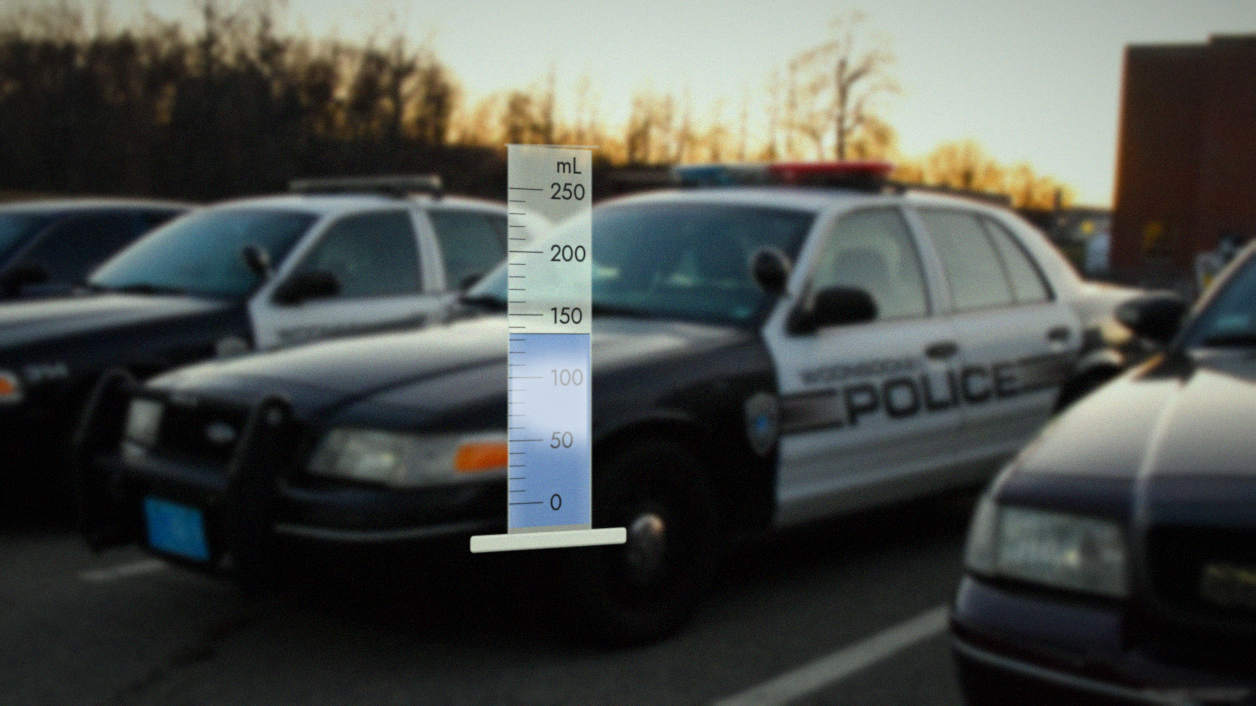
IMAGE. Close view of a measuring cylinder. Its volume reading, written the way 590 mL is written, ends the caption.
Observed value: 135 mL
